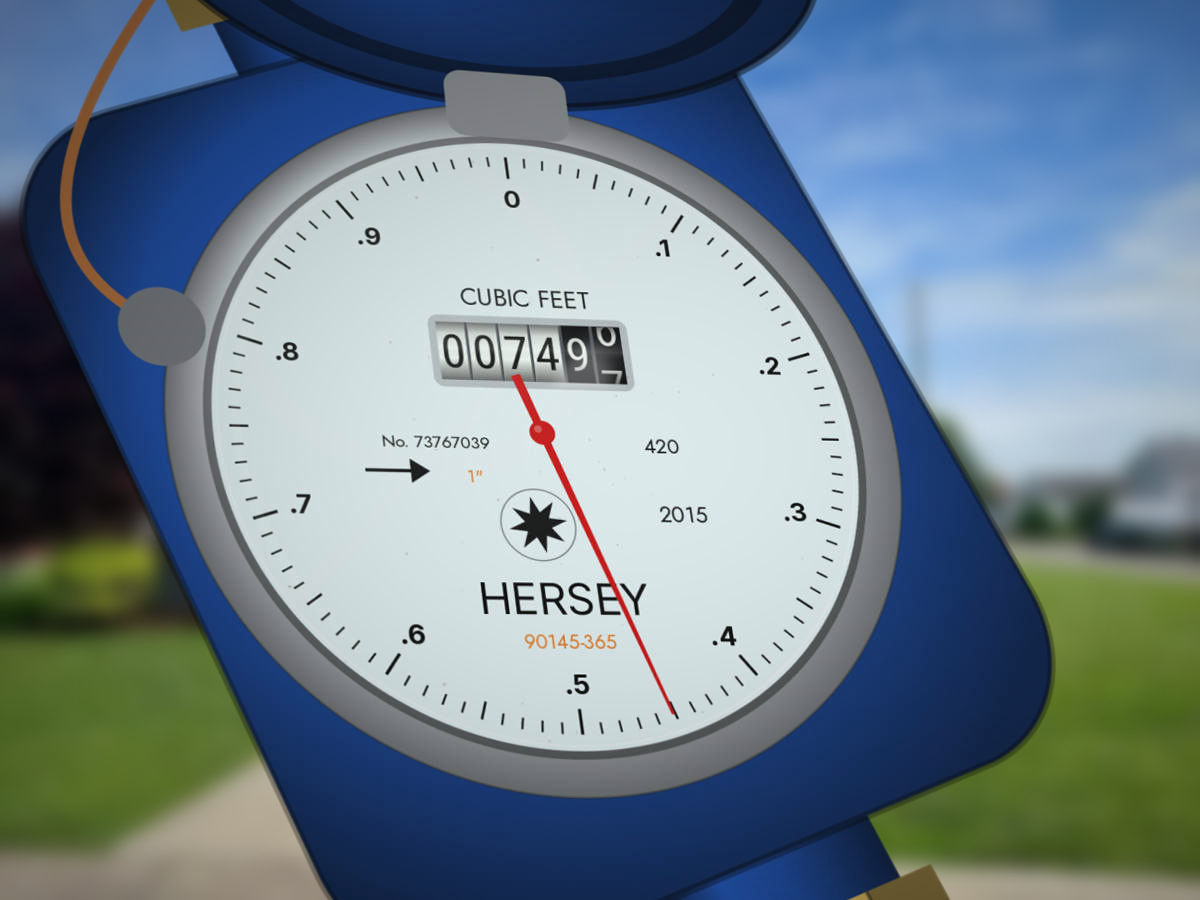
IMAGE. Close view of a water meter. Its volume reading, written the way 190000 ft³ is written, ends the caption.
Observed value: 7496.45 ft³
